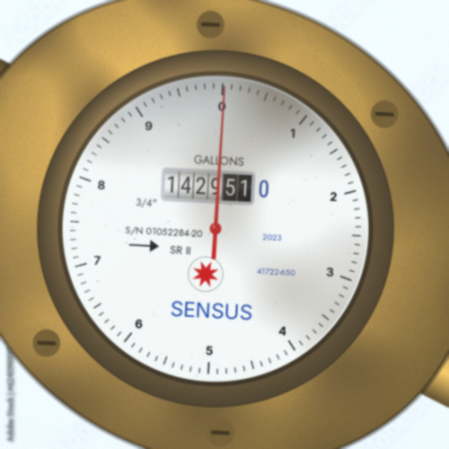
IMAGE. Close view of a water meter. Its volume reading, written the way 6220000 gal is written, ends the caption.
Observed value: 1429510.0 gal
